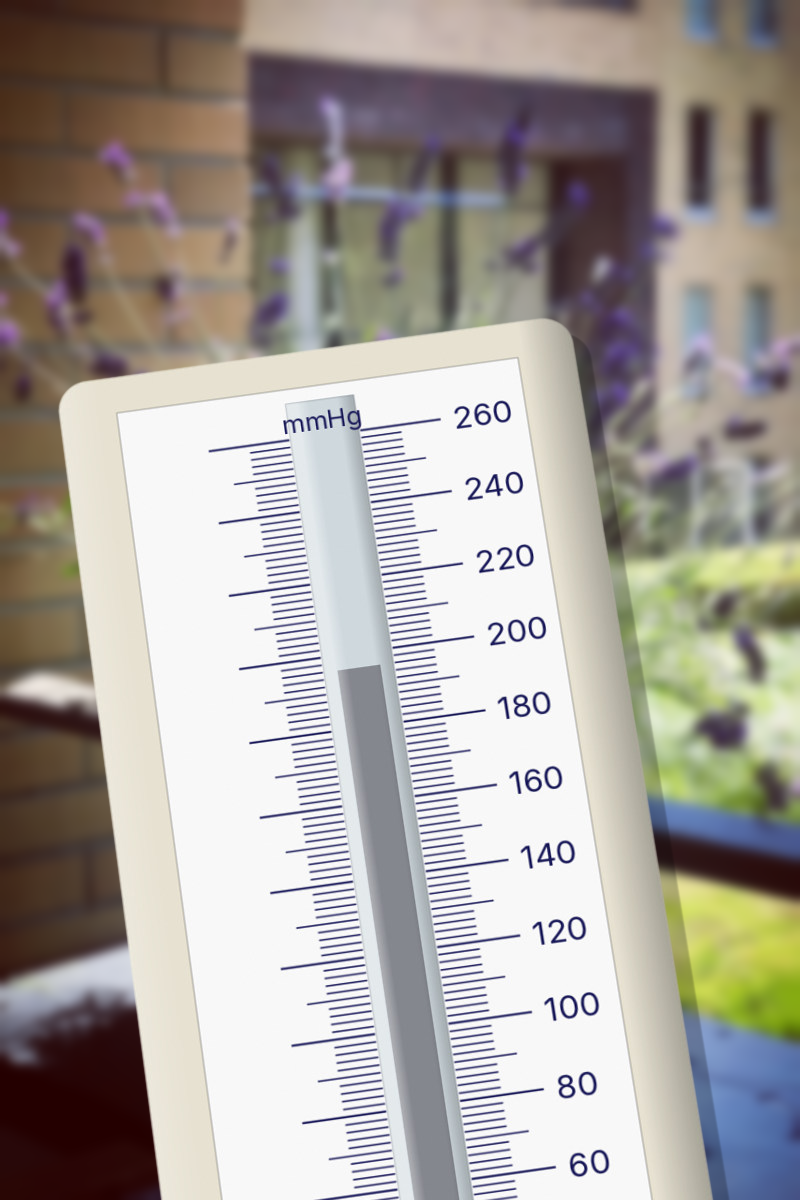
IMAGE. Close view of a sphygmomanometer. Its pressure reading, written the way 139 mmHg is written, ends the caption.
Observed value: 196 mmHg
